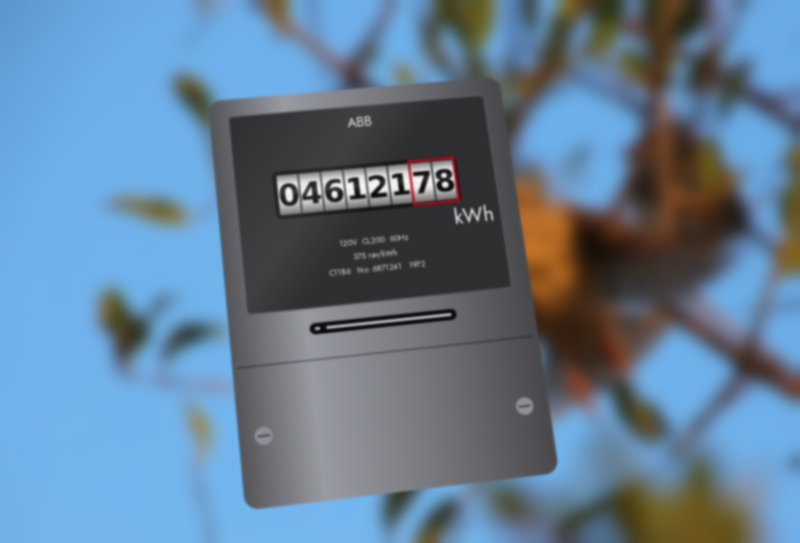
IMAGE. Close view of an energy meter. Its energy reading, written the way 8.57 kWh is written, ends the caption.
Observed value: 46121.78 kWh
